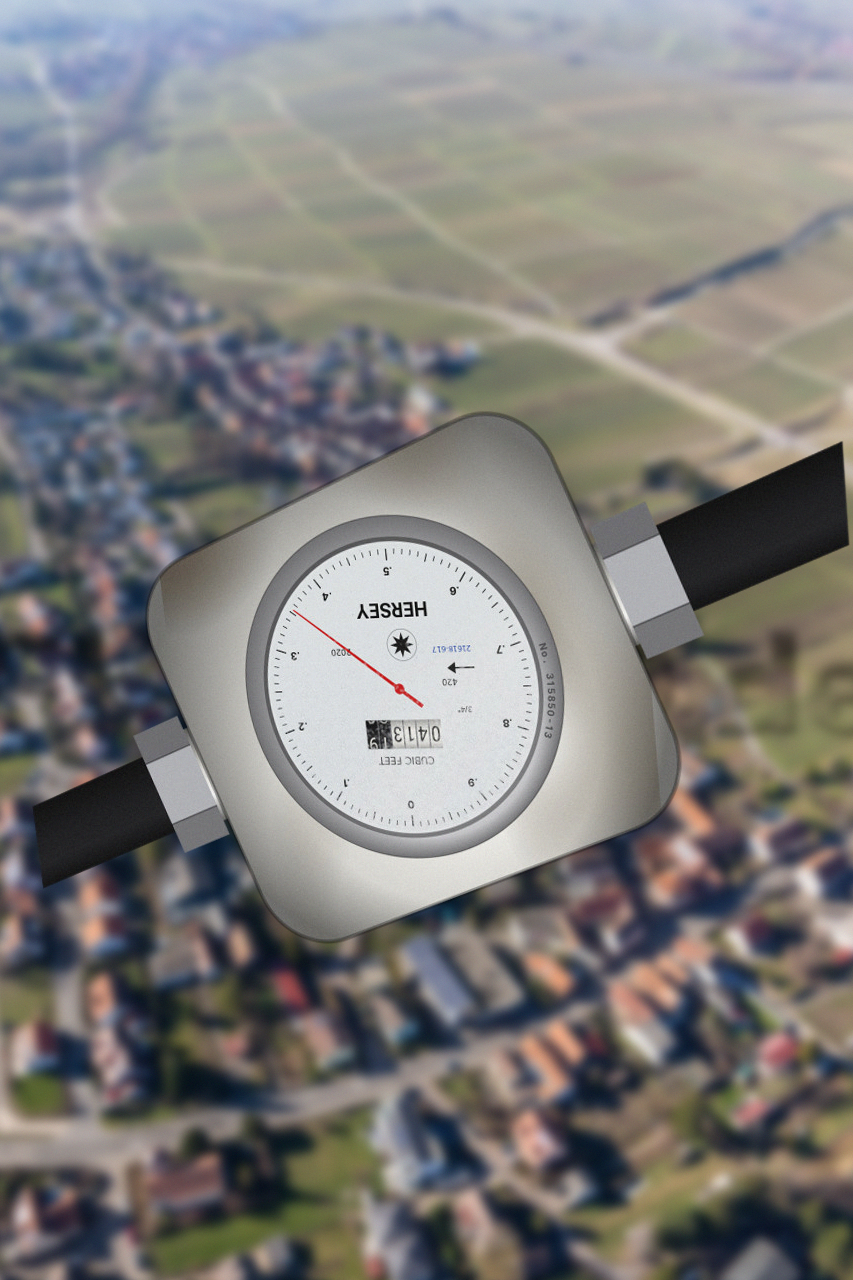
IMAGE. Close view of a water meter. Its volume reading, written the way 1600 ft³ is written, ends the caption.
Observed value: 41319.35 ft³
